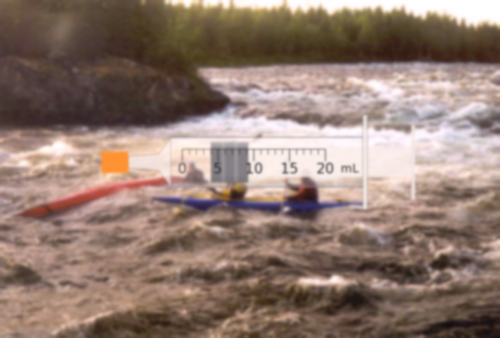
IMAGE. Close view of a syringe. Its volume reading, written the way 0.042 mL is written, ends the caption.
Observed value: 4 mL
